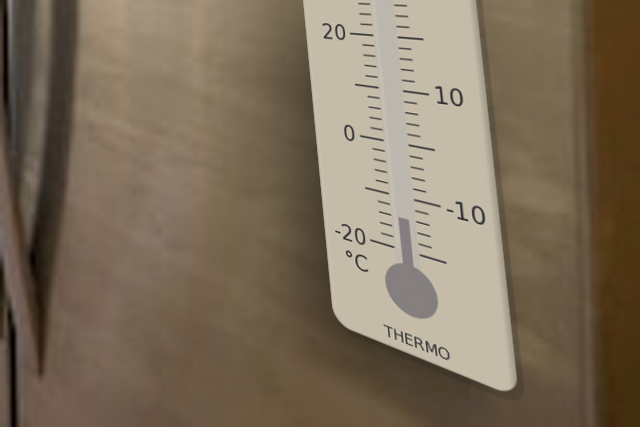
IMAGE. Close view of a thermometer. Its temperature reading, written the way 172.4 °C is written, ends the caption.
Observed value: -14 °C
